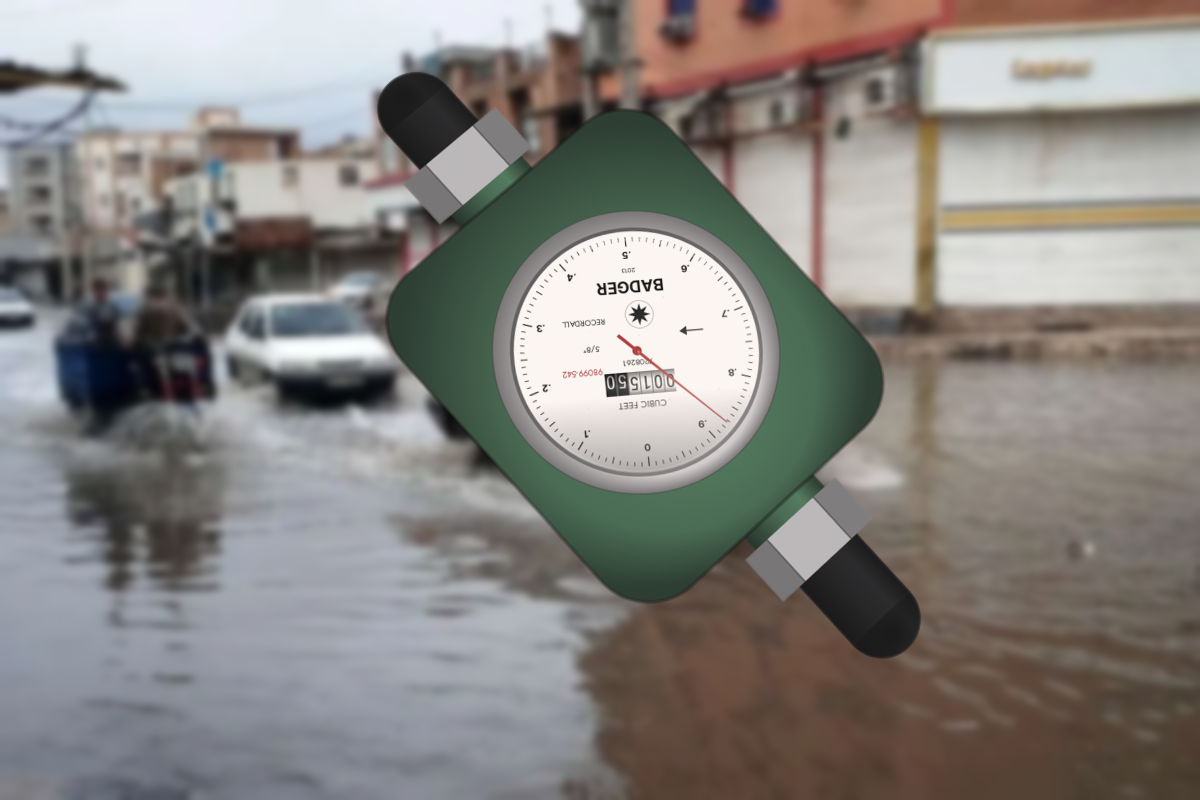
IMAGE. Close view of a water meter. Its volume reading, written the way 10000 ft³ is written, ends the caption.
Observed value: 1549.87 ft³
